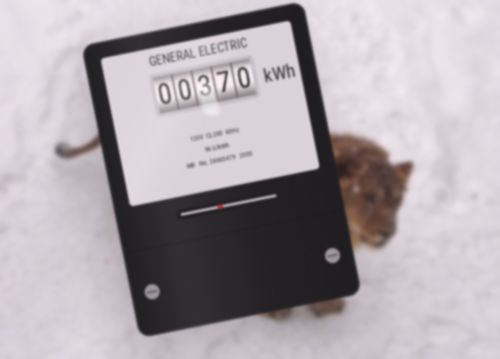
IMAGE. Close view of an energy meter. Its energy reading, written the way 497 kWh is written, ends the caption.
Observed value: 370 kWh
